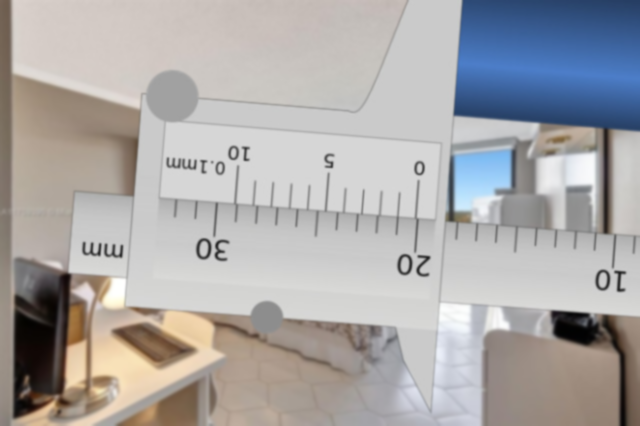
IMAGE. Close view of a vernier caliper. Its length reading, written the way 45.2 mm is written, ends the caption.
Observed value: 20.1 mm
